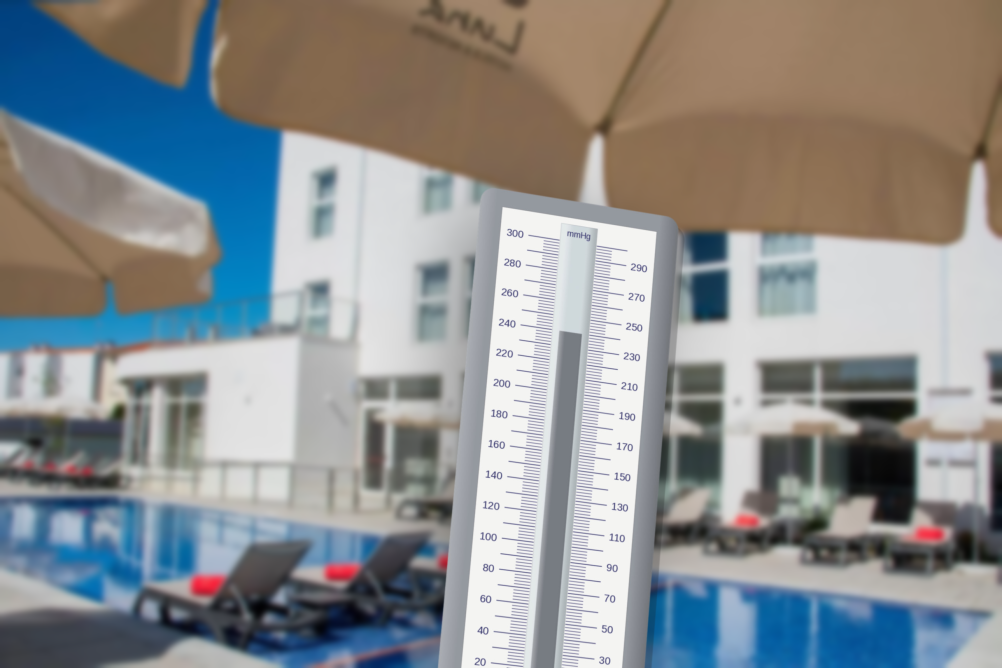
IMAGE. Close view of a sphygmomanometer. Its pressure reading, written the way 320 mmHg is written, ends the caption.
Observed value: 240 mmHg
